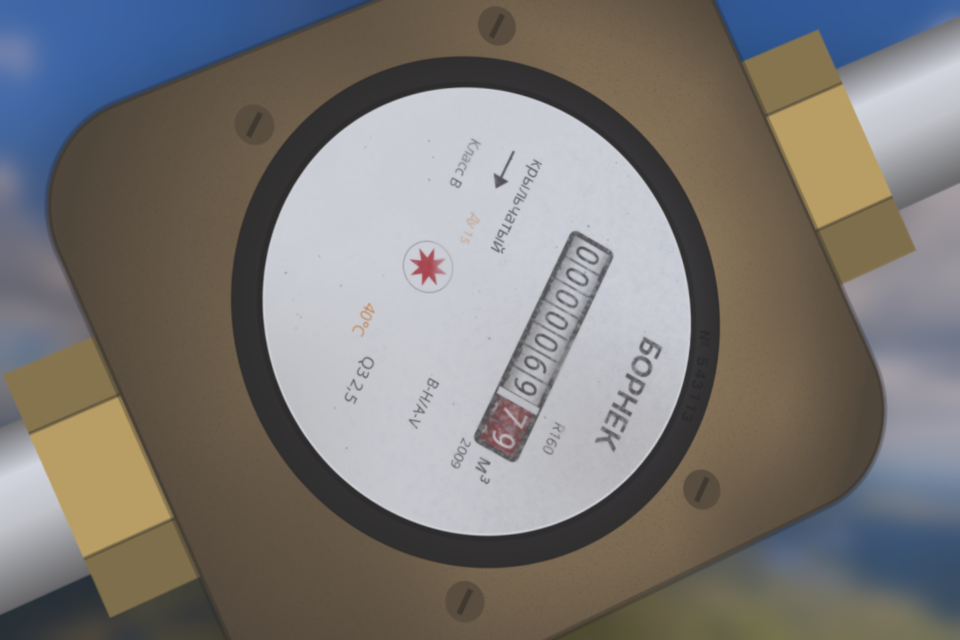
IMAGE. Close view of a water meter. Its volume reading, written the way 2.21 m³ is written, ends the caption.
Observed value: 69.79 m³
